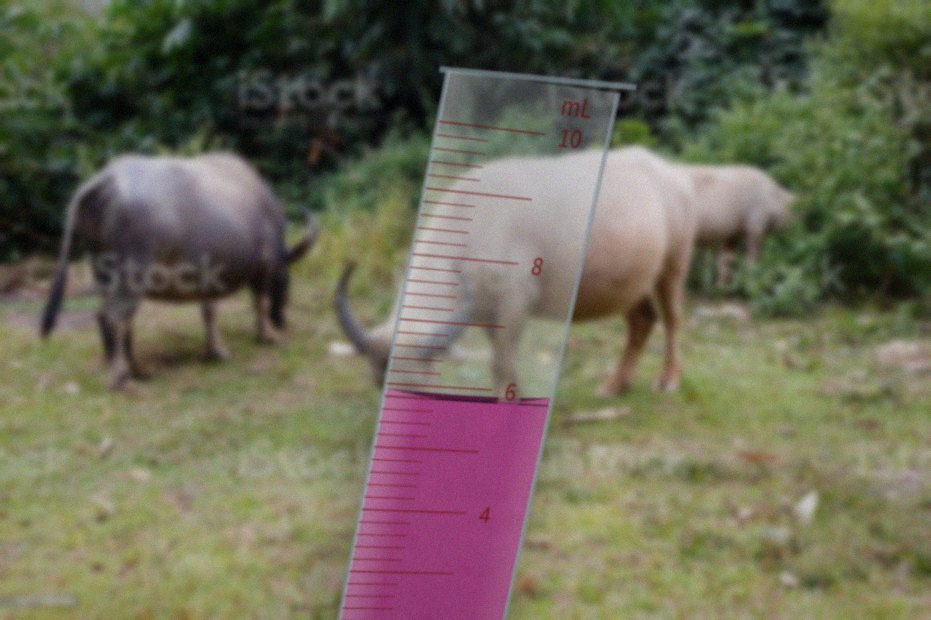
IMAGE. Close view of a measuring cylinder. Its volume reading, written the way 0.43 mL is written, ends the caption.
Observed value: 5.8 mL
